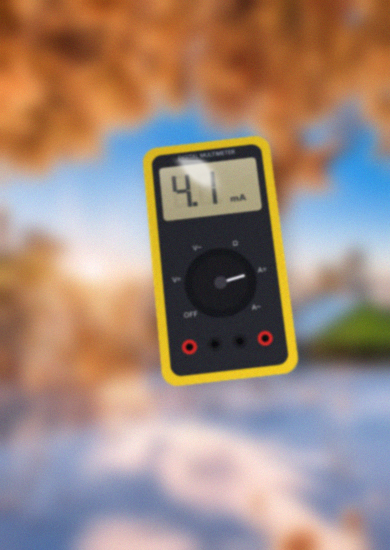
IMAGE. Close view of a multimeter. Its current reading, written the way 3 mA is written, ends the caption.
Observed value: 4.1 mA
